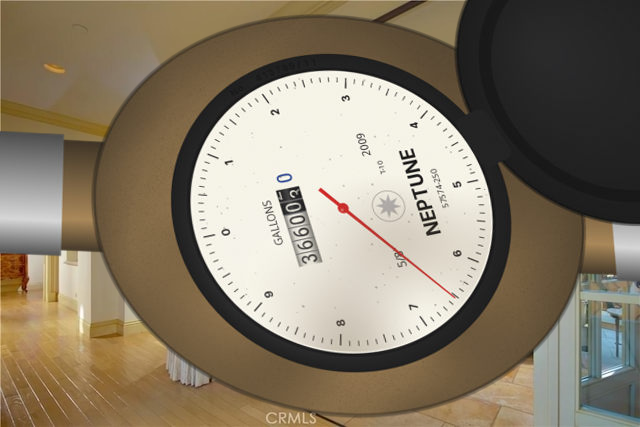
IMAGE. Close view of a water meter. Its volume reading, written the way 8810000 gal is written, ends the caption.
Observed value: 3660026.5 gal
